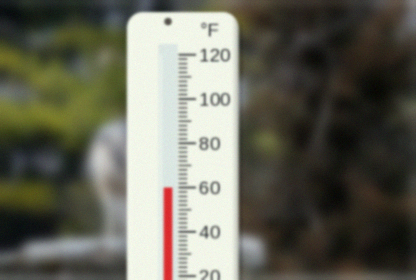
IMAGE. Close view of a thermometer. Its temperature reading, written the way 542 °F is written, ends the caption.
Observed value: 60 °F
